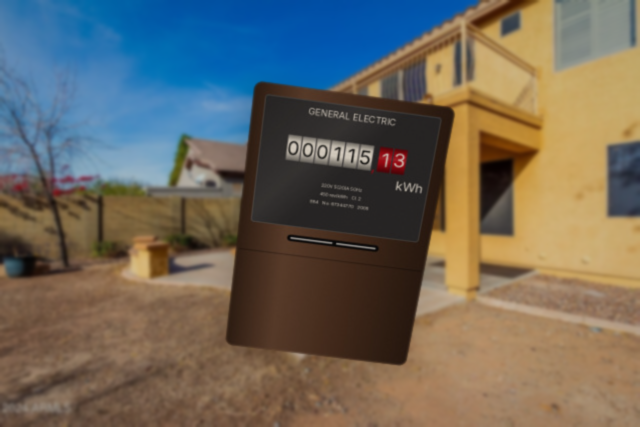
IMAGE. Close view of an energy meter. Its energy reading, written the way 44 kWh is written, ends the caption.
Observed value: 115.13 kWh
